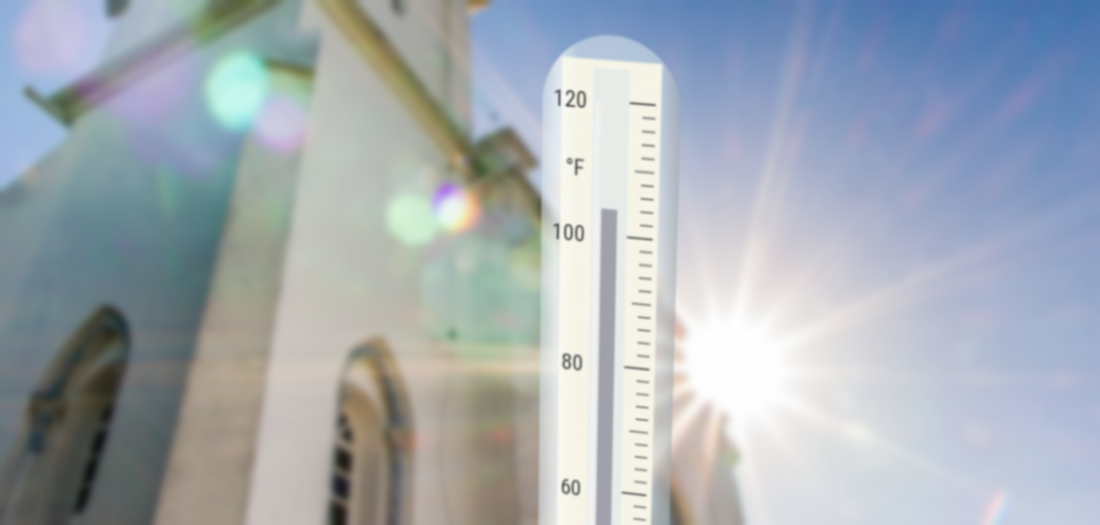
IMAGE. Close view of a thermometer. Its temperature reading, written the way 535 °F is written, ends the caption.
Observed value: 104 °F
